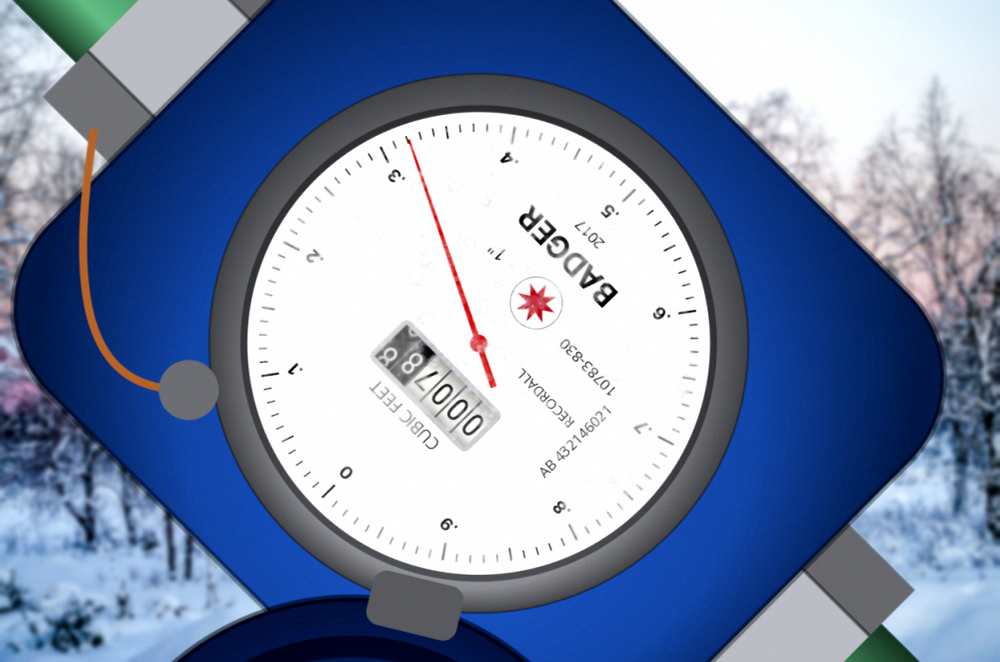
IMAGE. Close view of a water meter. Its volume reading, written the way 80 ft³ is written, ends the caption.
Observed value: 788.32 ft³
